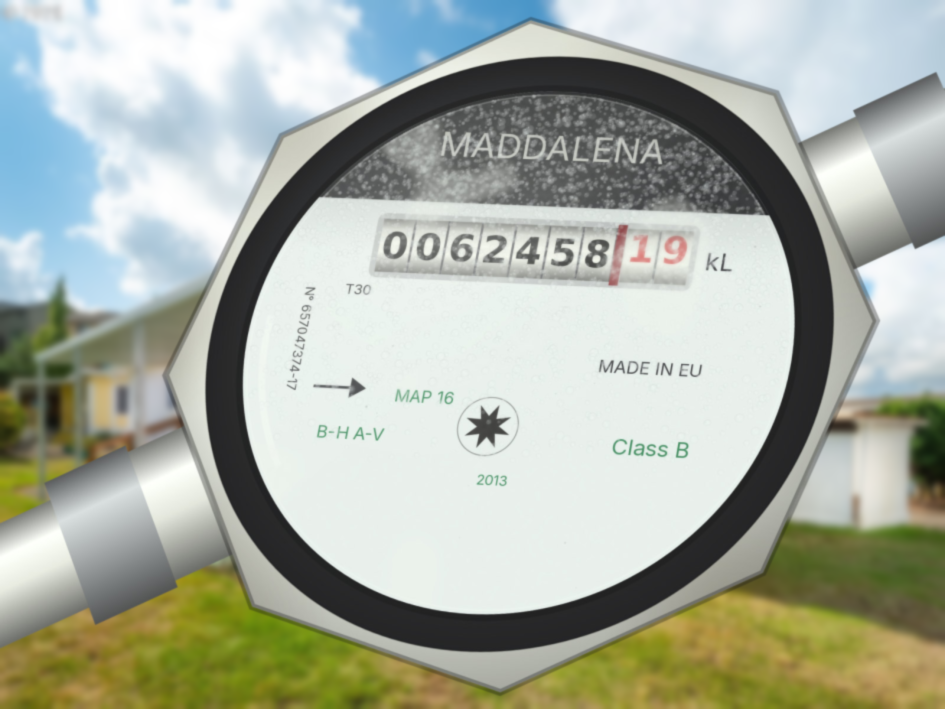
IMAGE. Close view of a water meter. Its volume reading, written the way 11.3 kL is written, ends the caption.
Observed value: 62458.19 kL
